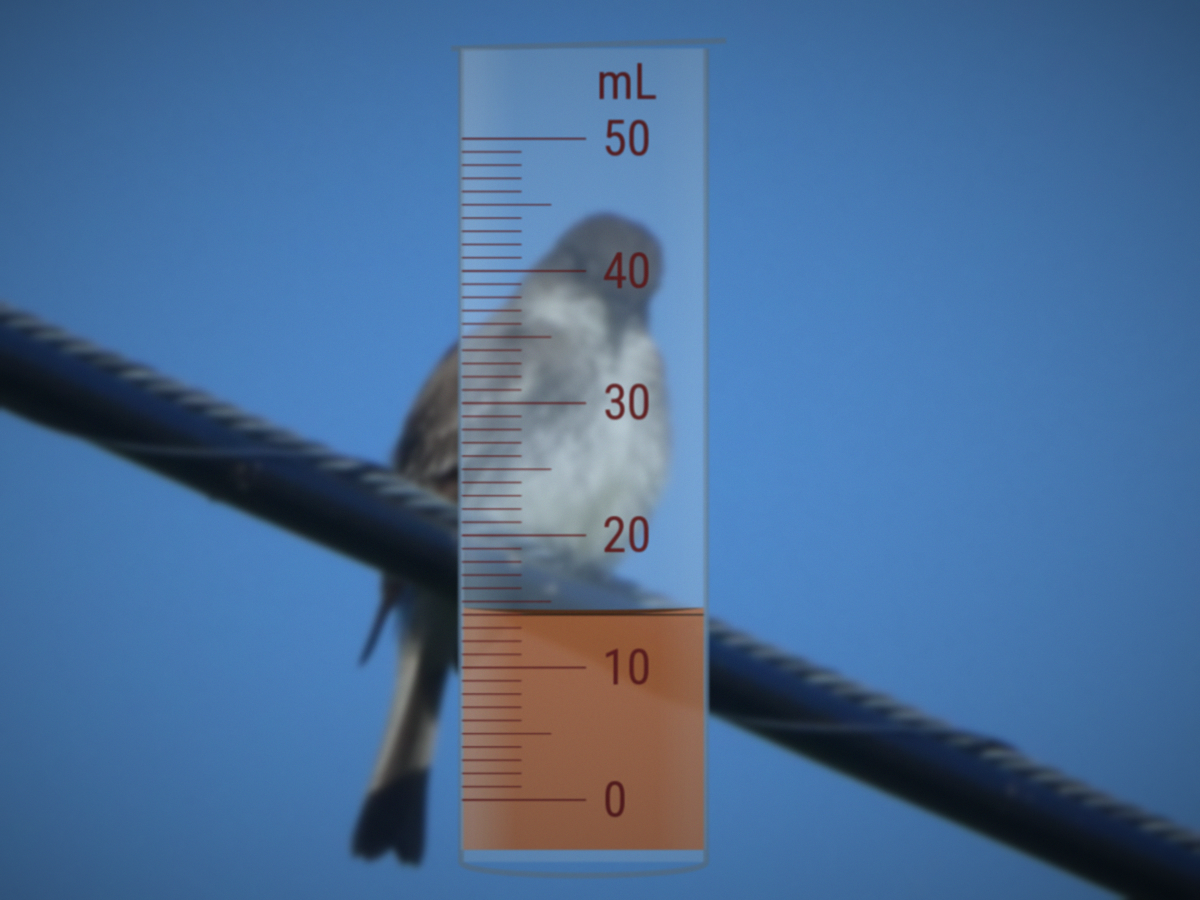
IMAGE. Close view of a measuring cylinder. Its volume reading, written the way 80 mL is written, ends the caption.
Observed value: 14 mL
